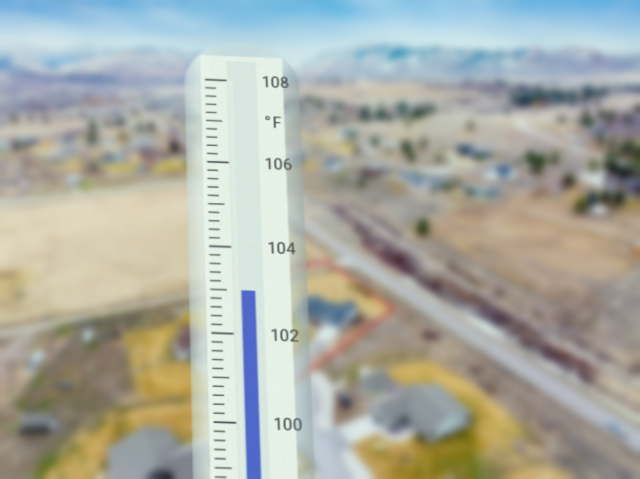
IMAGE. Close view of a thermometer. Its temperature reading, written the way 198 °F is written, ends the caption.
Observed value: 103 °F
